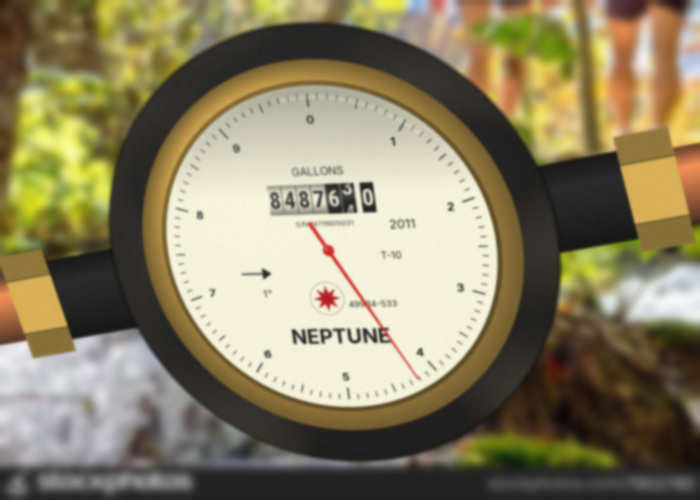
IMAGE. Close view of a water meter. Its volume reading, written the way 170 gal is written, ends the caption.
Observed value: 8487634.2 gal
